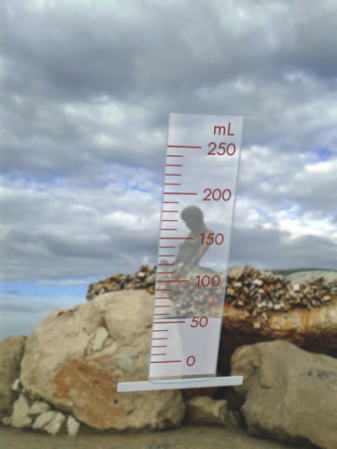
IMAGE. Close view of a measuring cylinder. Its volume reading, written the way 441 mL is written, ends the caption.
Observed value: 55 mL
